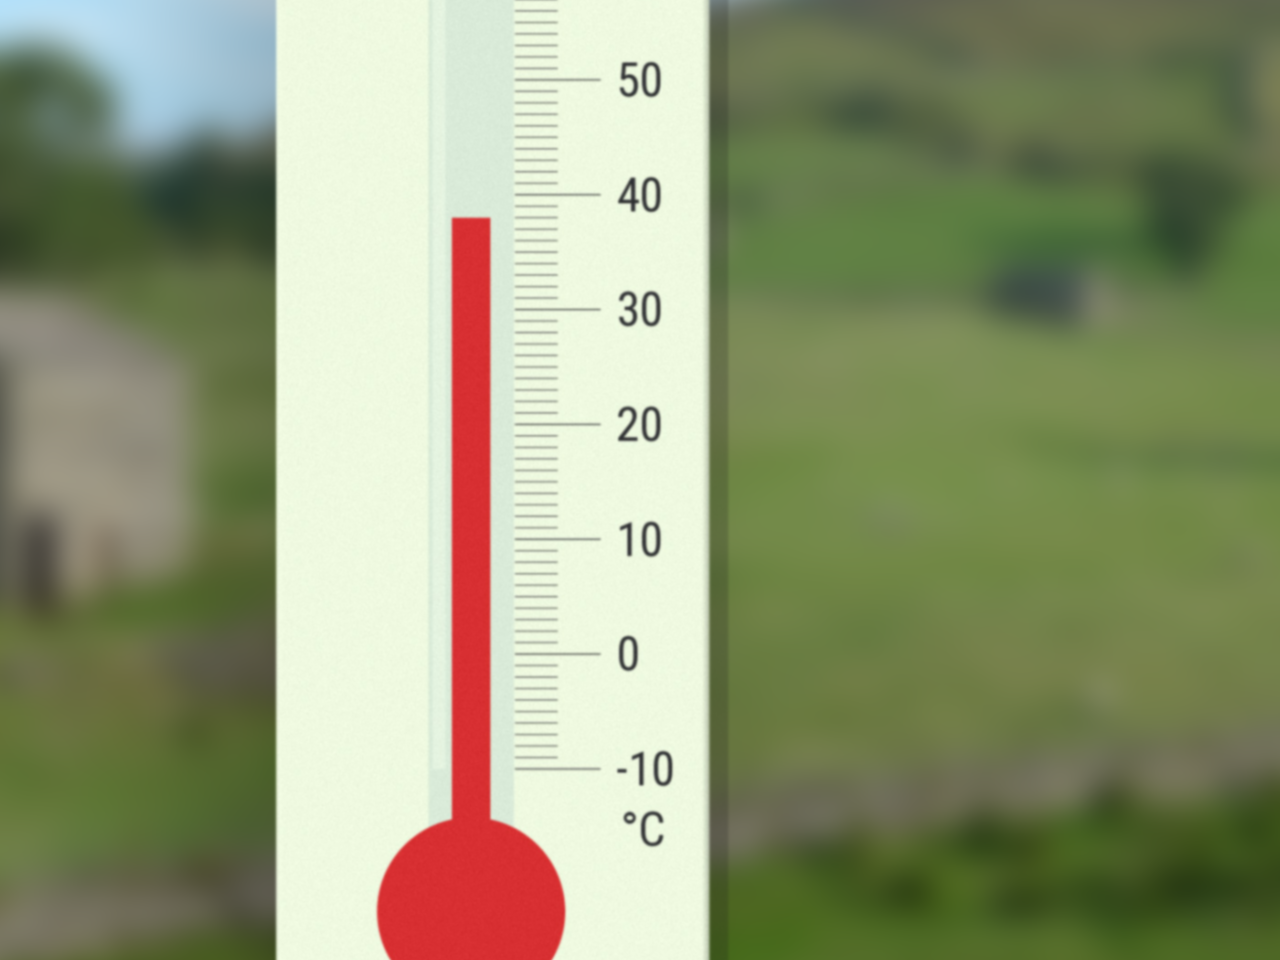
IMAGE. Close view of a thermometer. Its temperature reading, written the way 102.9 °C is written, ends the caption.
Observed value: 38 °C
